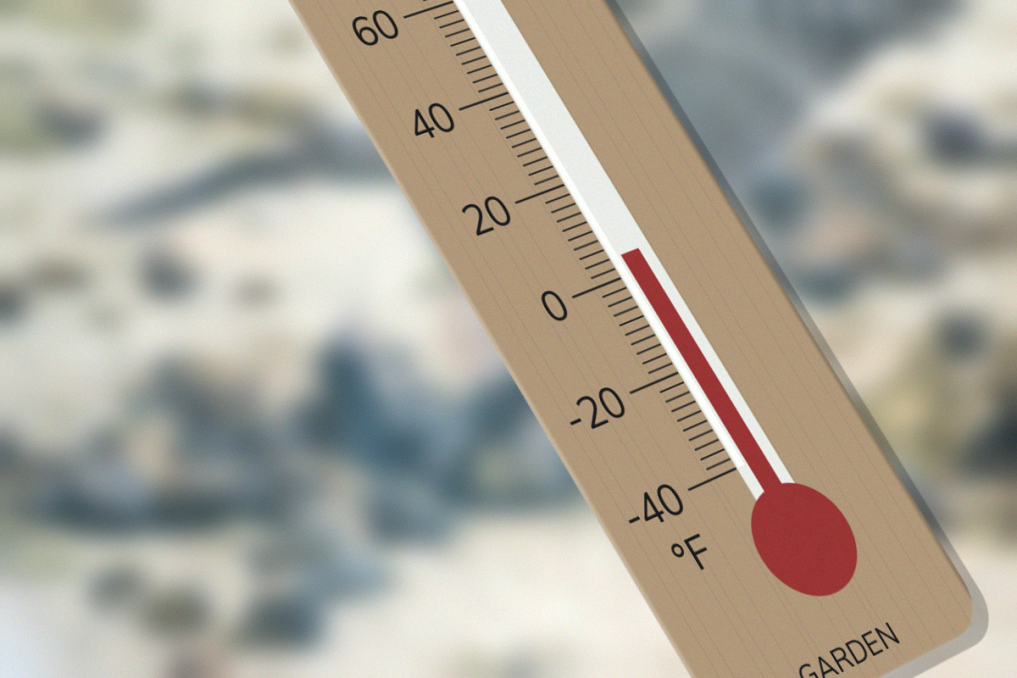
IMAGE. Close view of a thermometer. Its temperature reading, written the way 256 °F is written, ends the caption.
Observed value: 4 °F
